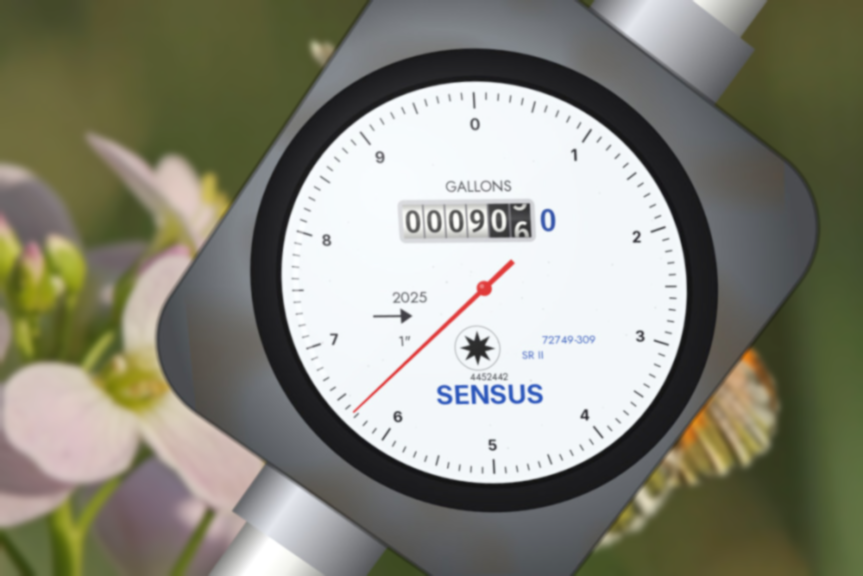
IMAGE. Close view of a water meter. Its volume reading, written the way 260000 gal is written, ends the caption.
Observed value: 9056.3 gal
